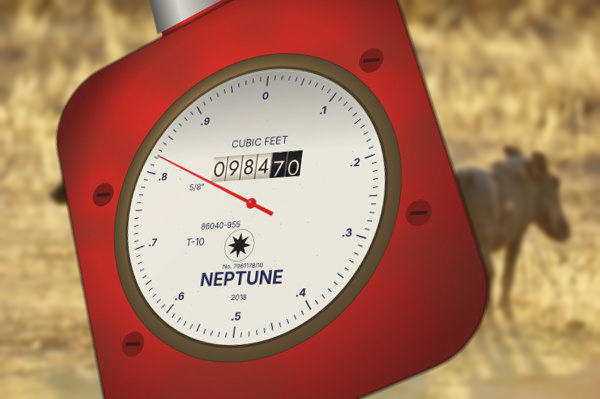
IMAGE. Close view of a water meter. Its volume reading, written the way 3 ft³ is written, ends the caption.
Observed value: 98469.82 ft³
